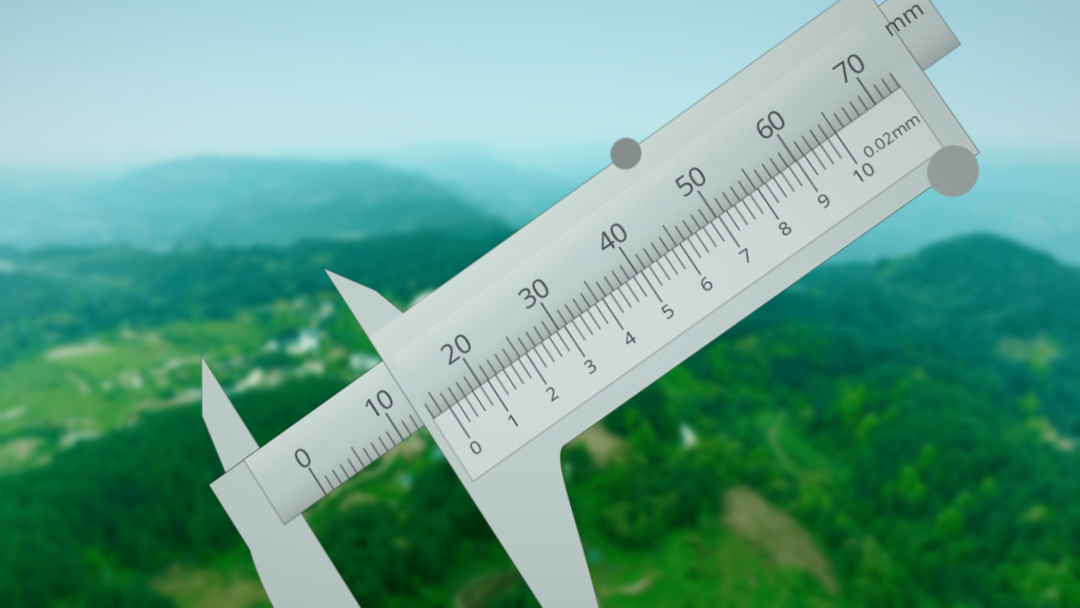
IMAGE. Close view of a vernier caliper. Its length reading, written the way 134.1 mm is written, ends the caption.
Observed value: 16.0 mm
